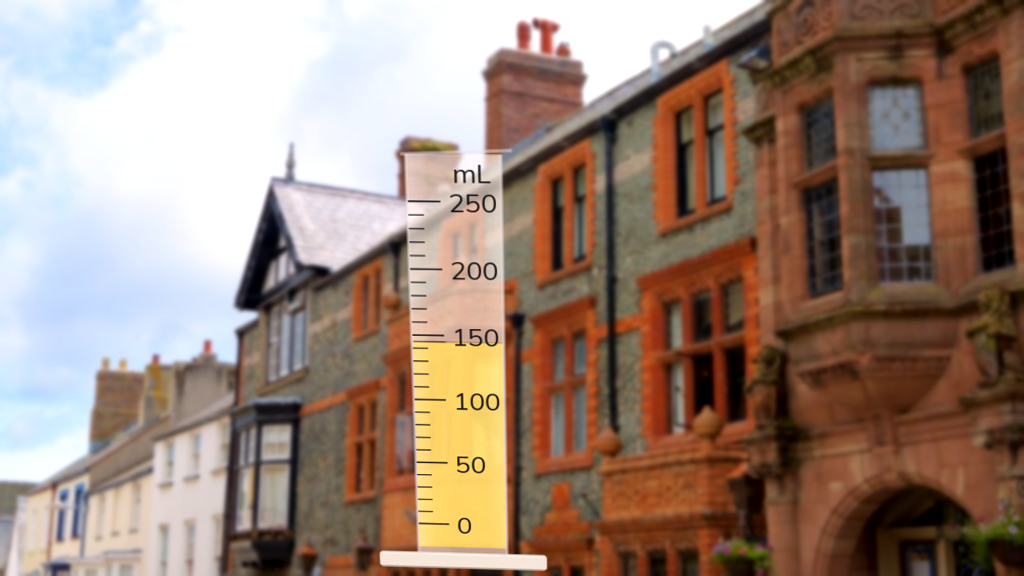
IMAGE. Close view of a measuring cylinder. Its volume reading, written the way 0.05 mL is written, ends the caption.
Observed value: 145 mL
